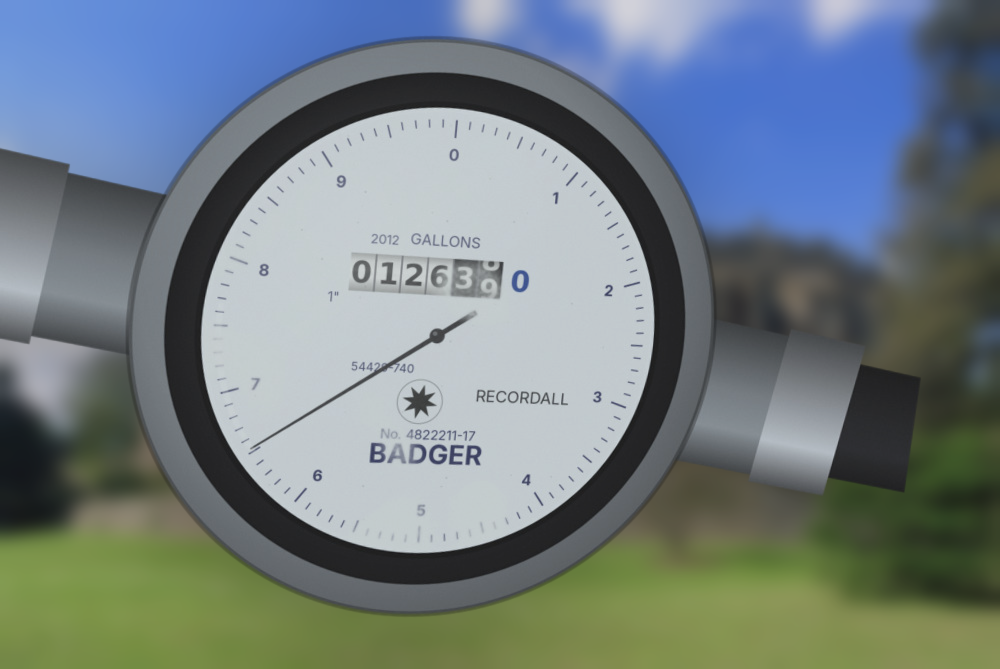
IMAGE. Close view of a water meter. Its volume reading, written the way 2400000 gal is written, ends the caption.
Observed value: 126386.5 gal
